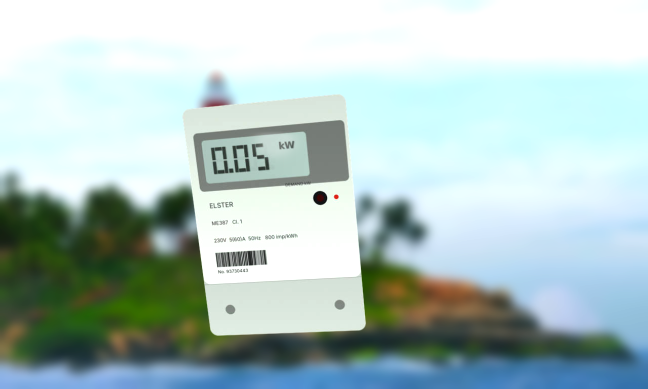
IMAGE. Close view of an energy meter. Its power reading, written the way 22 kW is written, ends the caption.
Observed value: 0.05 kW
